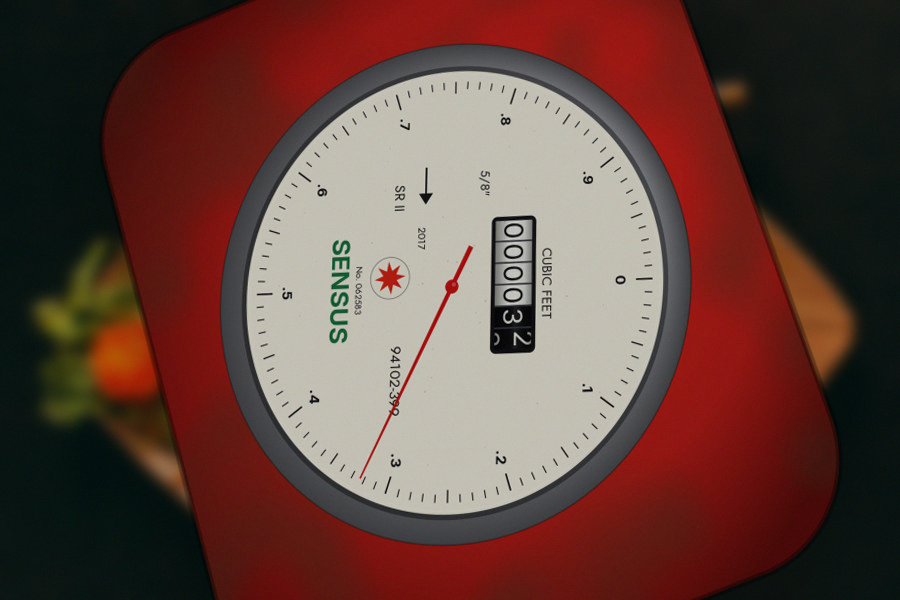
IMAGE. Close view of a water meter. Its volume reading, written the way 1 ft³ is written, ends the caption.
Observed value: 32.32 ft³
